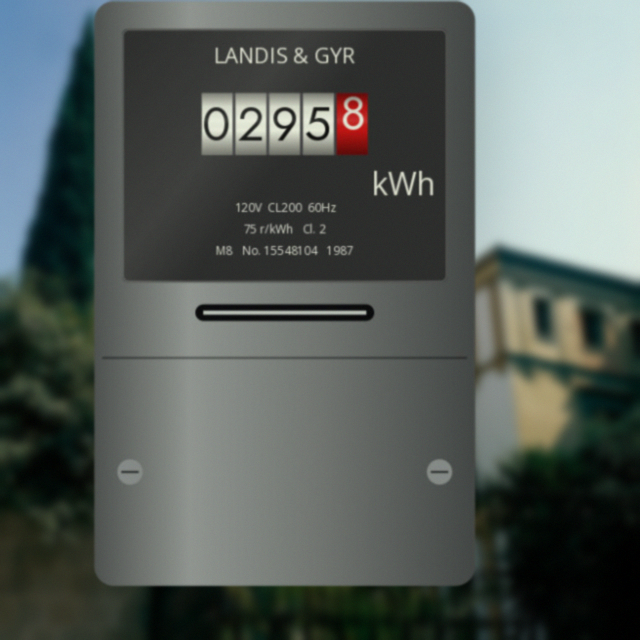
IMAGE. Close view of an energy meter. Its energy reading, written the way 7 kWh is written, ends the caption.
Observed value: 295.8 kWh
